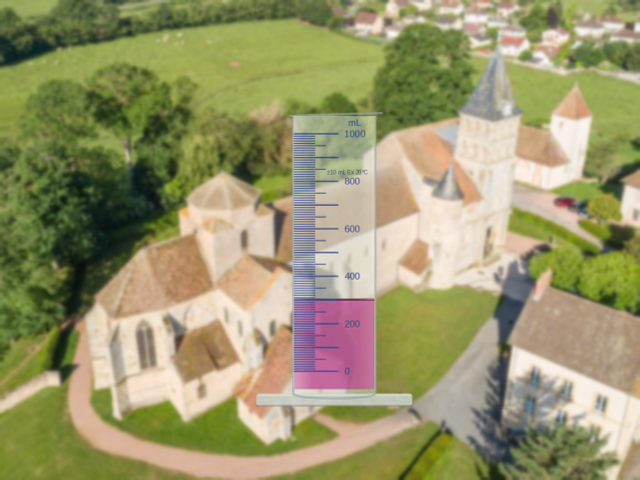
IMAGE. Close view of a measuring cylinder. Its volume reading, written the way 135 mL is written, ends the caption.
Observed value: 300 mL
